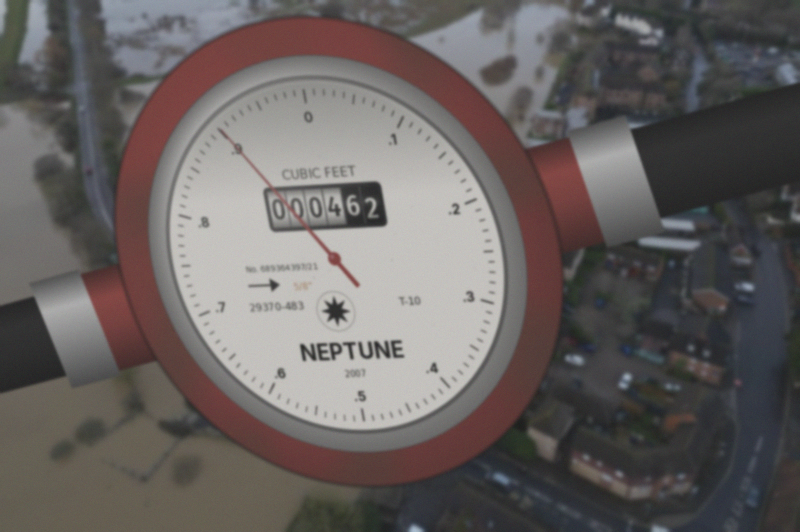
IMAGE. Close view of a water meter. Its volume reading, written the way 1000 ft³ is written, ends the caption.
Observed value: 461.90 ft³
